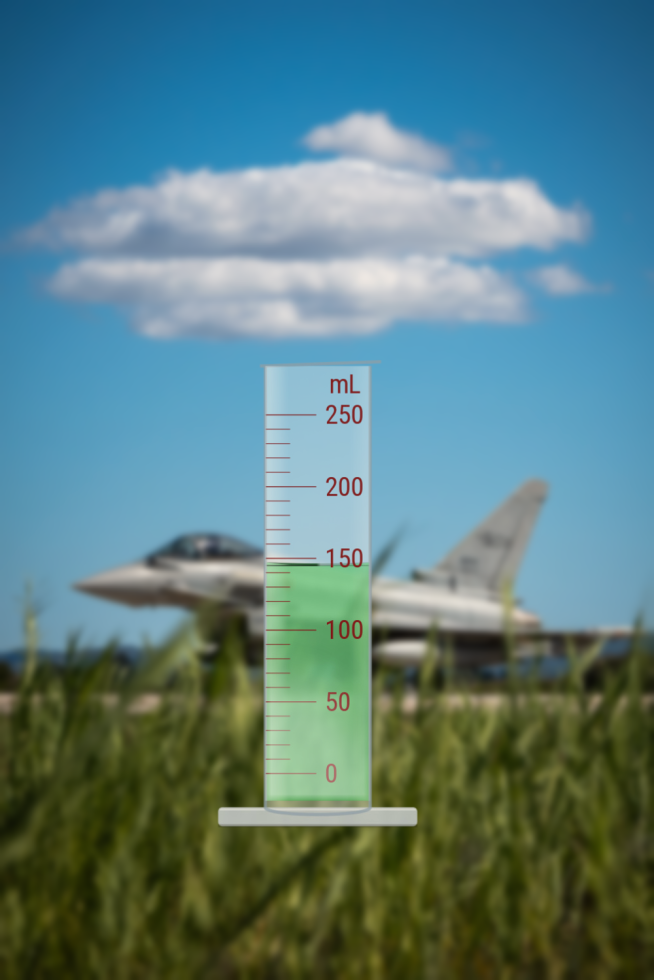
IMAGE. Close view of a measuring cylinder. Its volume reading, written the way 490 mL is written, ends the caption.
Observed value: 145 mL
